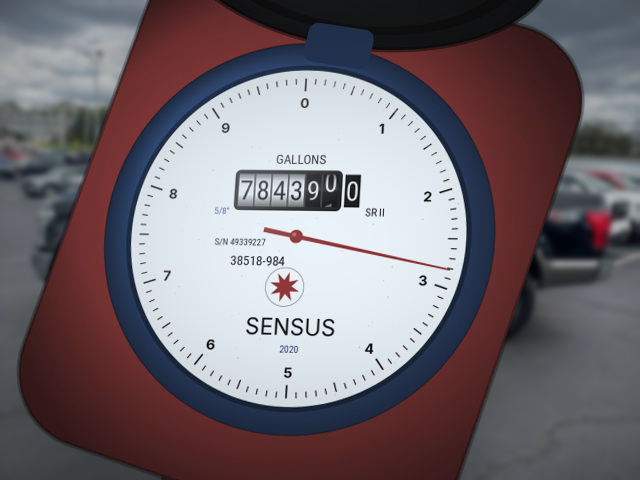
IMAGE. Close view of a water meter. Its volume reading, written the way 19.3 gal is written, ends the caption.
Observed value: 7843902.8 gal
